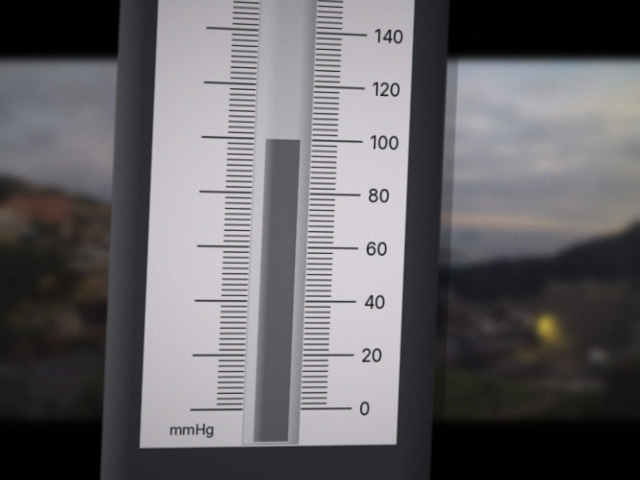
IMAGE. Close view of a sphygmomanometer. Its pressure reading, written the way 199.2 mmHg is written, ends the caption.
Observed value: 100 mmHg
